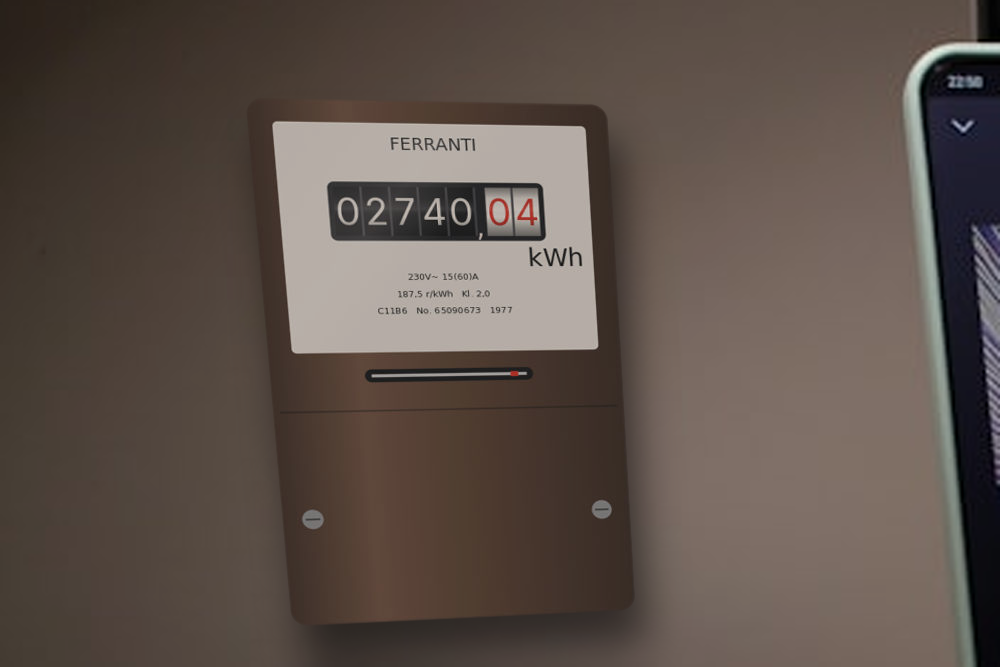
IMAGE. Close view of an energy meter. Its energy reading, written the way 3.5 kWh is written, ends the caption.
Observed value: 2740.04 kWh
